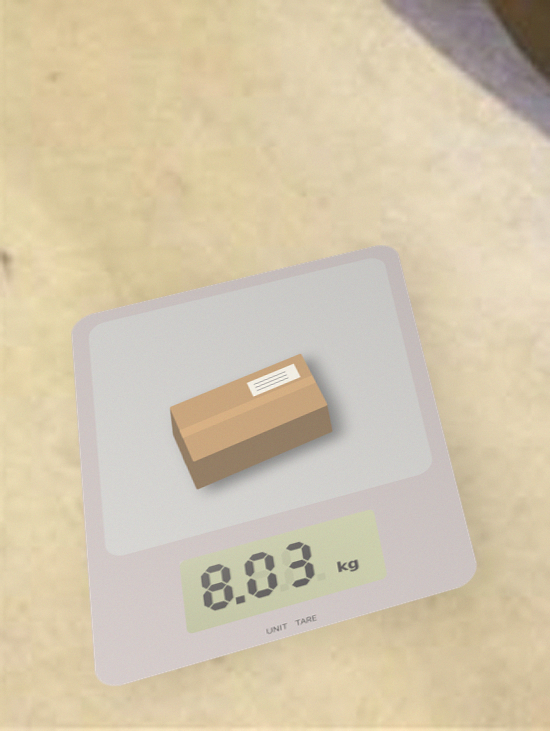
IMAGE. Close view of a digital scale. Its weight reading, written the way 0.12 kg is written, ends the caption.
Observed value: 8.03 kg
